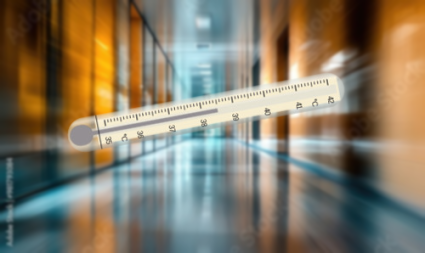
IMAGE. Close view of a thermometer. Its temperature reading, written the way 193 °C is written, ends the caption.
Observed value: 38.5 °C
